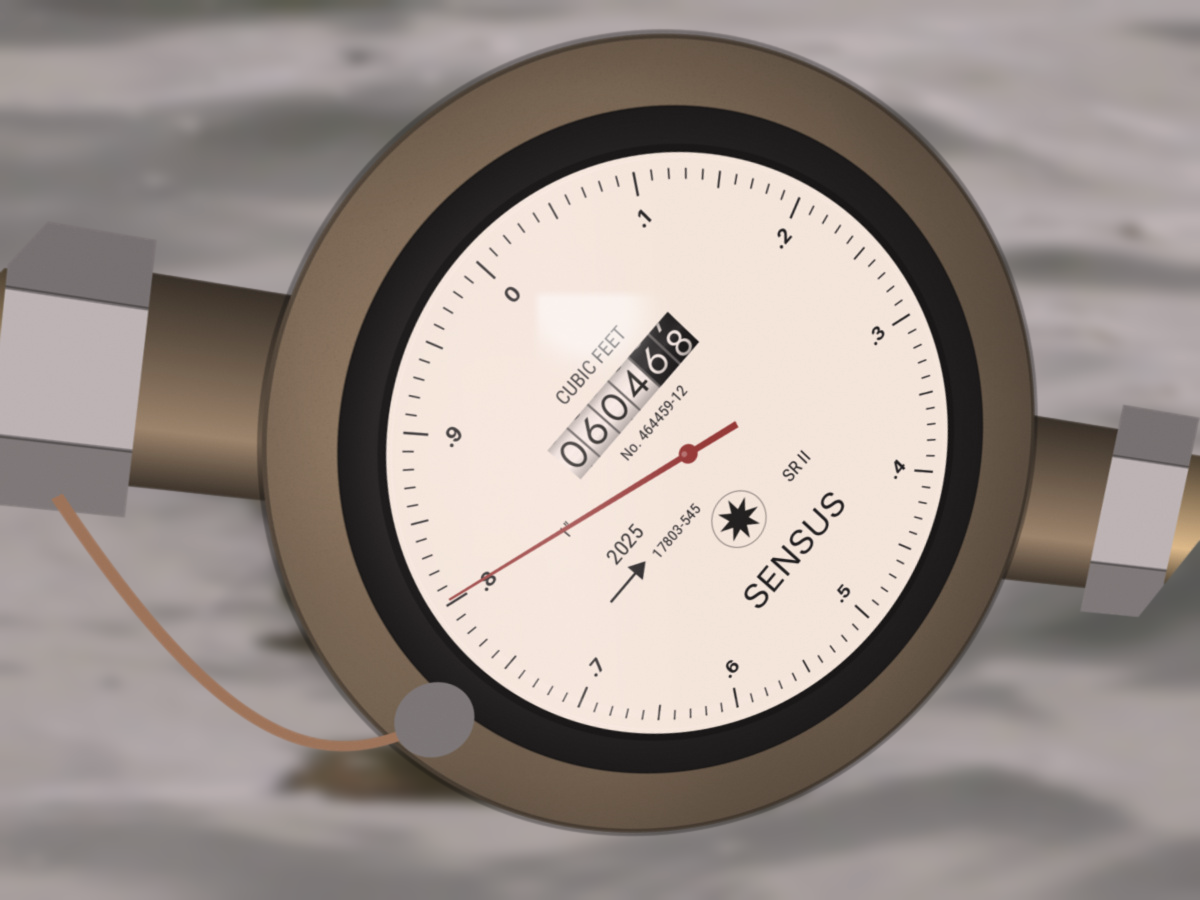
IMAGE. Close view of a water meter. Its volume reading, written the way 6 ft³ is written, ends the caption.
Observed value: 60467.80 ft³
